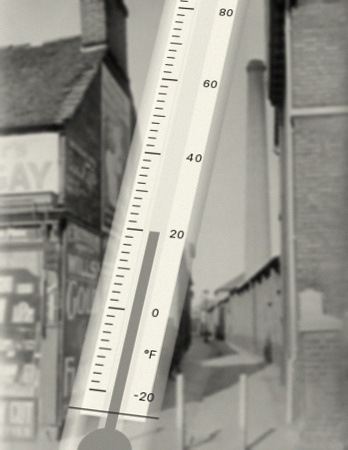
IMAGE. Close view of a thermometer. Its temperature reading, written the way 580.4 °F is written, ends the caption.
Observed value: 20 °F
